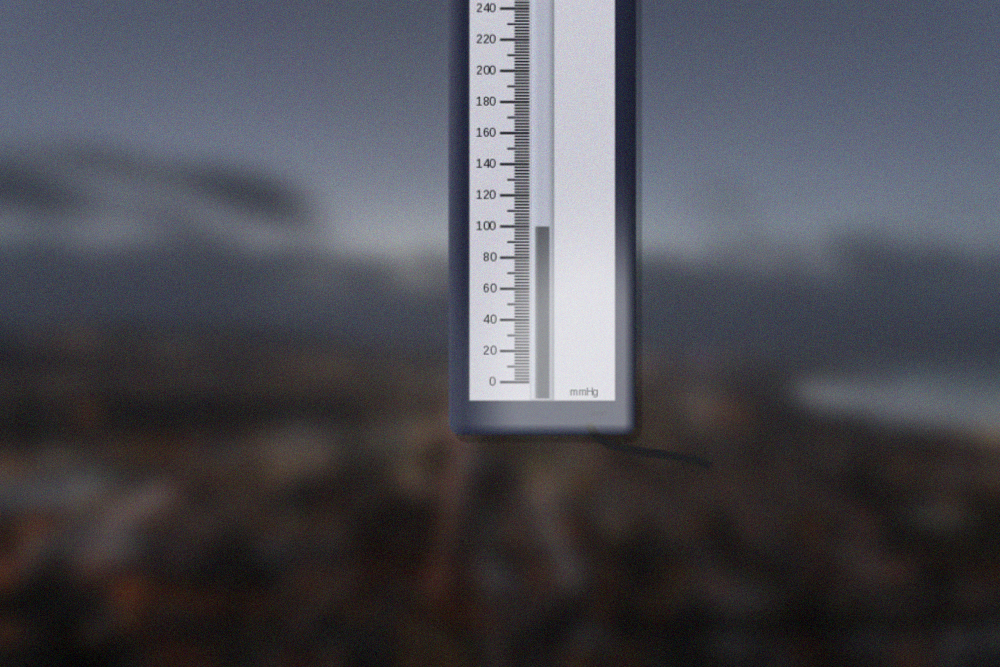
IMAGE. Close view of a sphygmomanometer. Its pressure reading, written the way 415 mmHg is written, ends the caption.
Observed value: 100 mmHg
